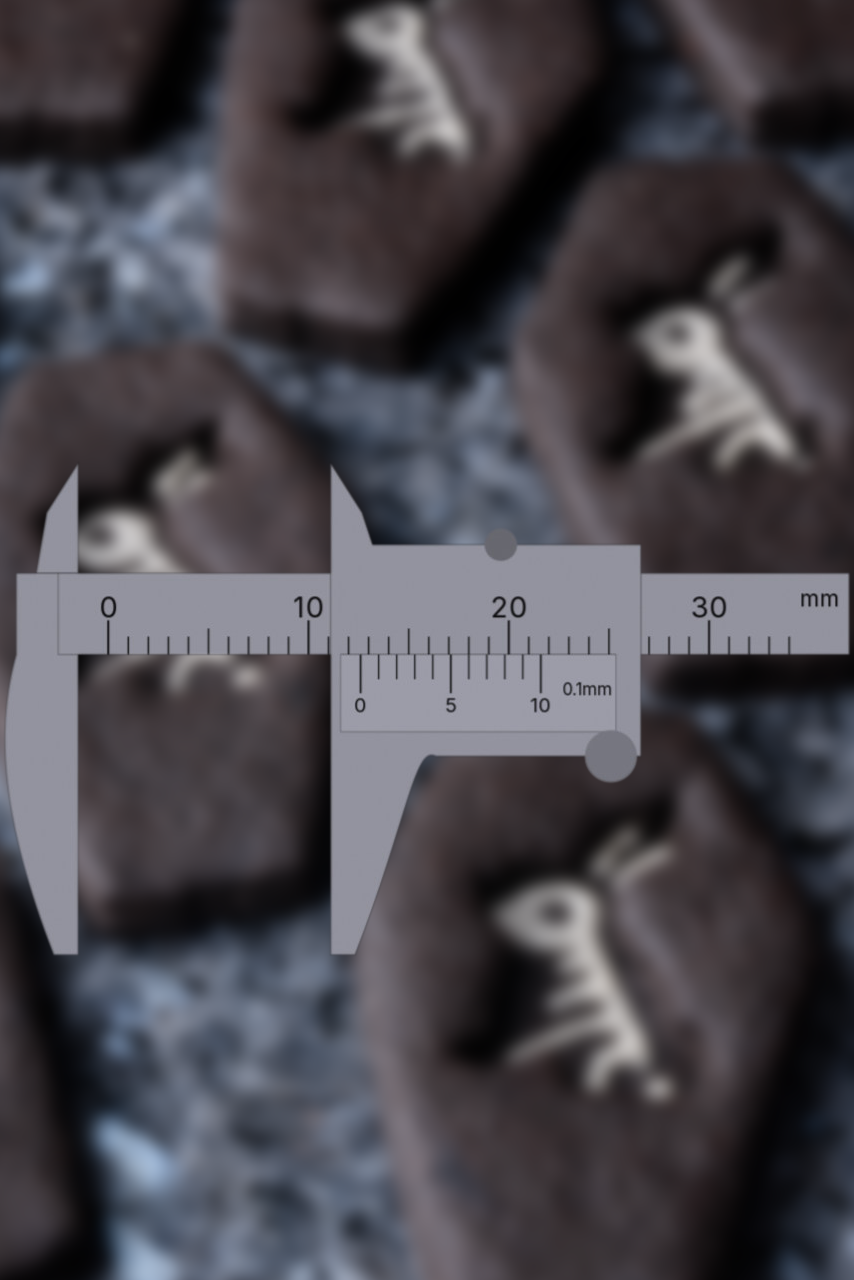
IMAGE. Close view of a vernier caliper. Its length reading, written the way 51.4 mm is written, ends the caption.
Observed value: 12.6 mm
